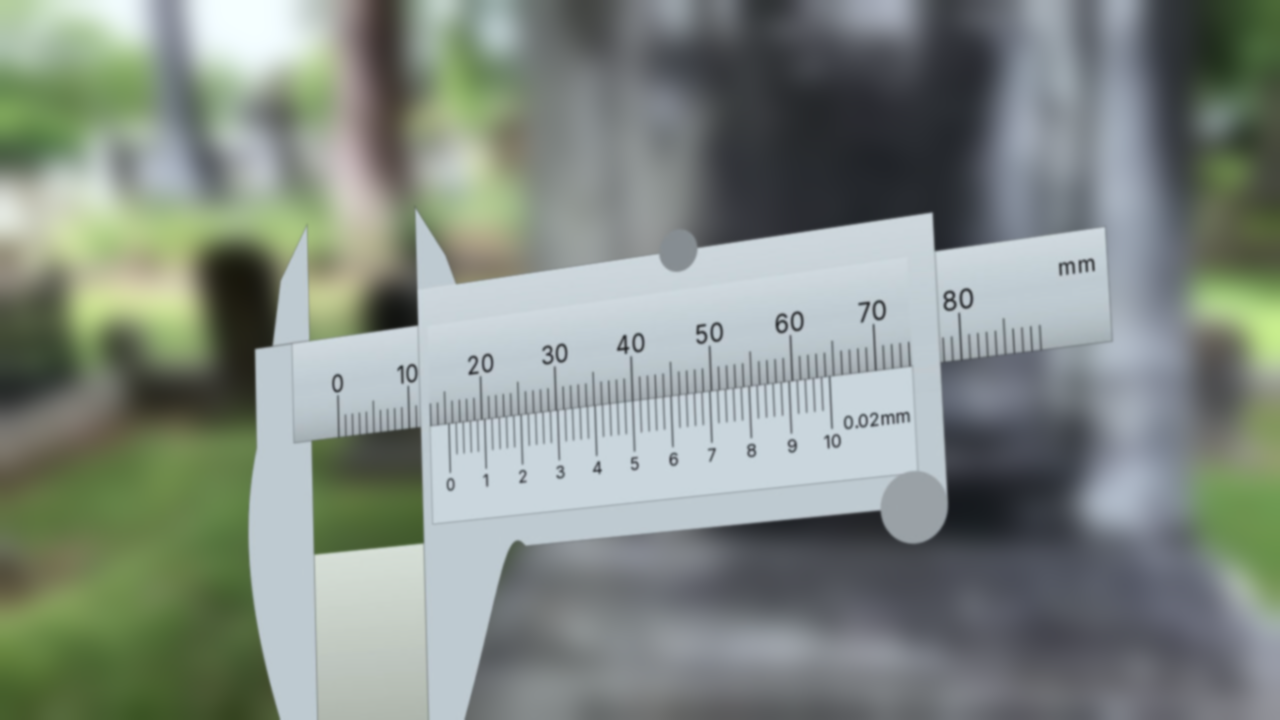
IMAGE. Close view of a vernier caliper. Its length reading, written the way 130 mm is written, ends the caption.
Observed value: 15.5 mm
